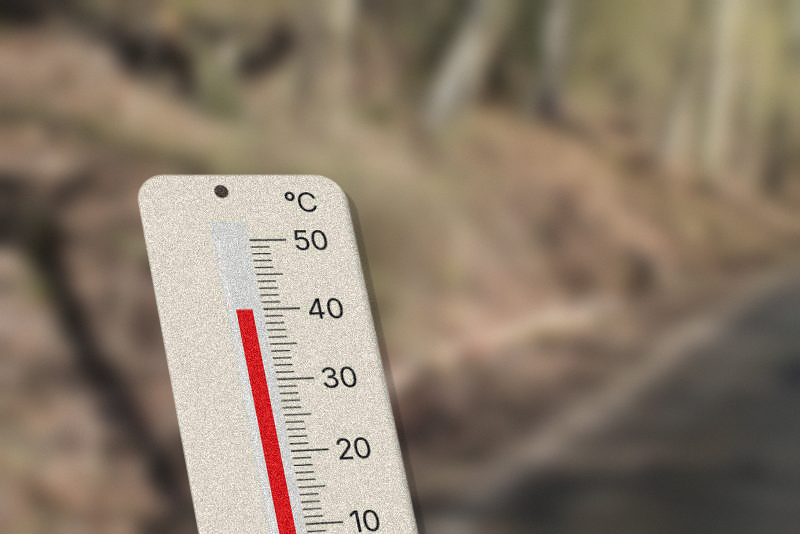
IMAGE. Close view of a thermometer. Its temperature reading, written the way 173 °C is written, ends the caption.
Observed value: 40 °C
